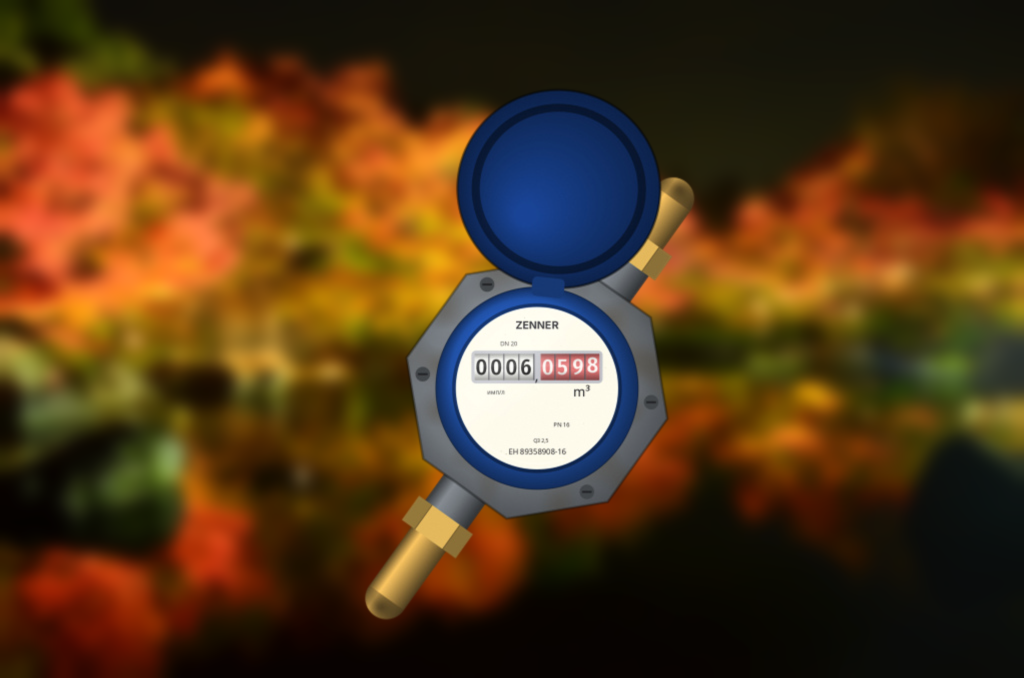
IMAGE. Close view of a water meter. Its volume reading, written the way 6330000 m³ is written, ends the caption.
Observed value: 6.0598 m³
